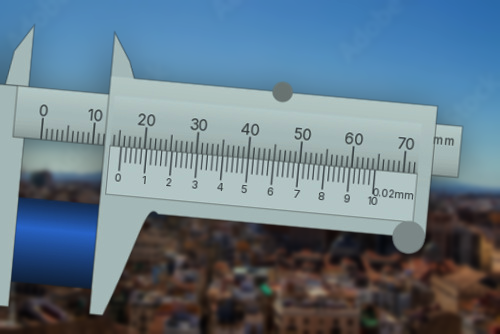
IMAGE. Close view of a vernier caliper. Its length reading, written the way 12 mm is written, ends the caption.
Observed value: 15.5 mm
